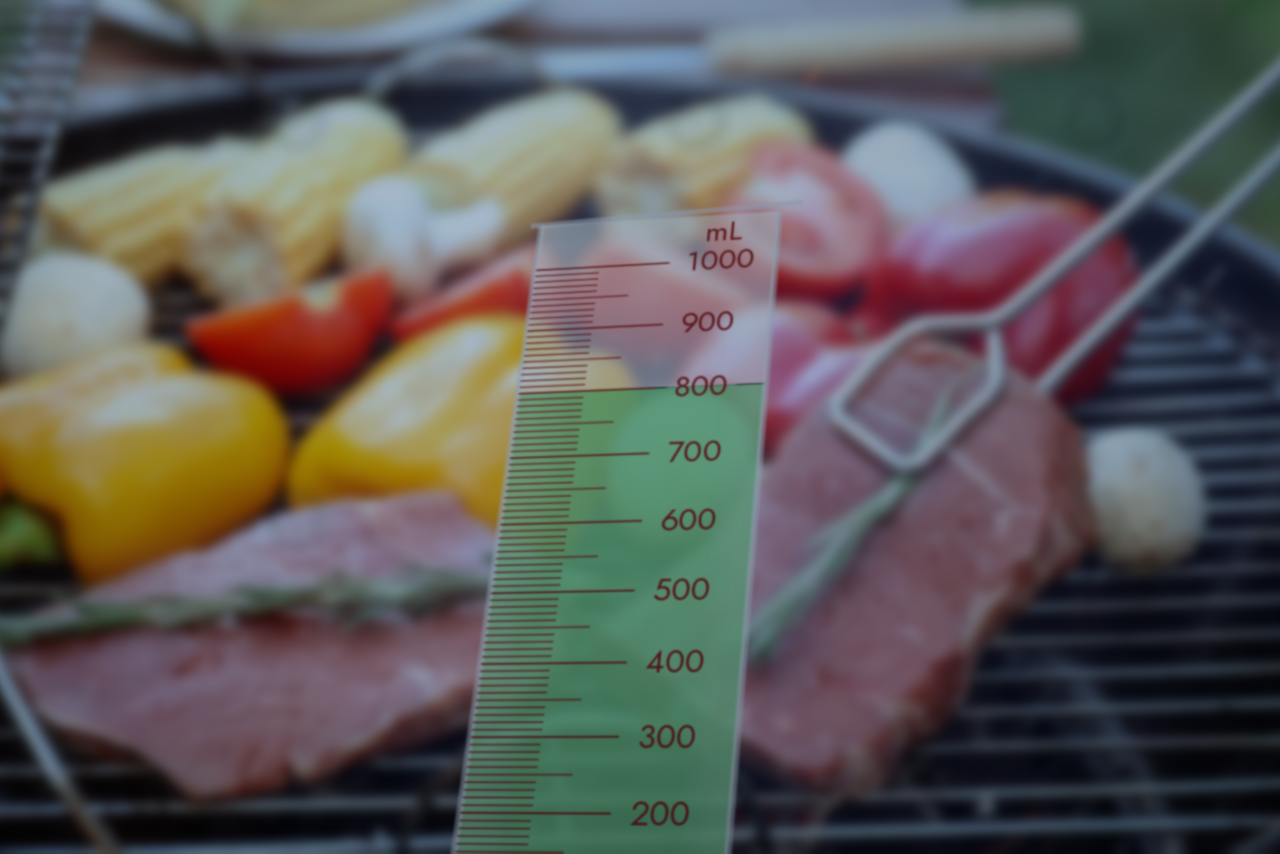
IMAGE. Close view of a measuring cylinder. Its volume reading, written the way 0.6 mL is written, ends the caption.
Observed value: 800 mL
